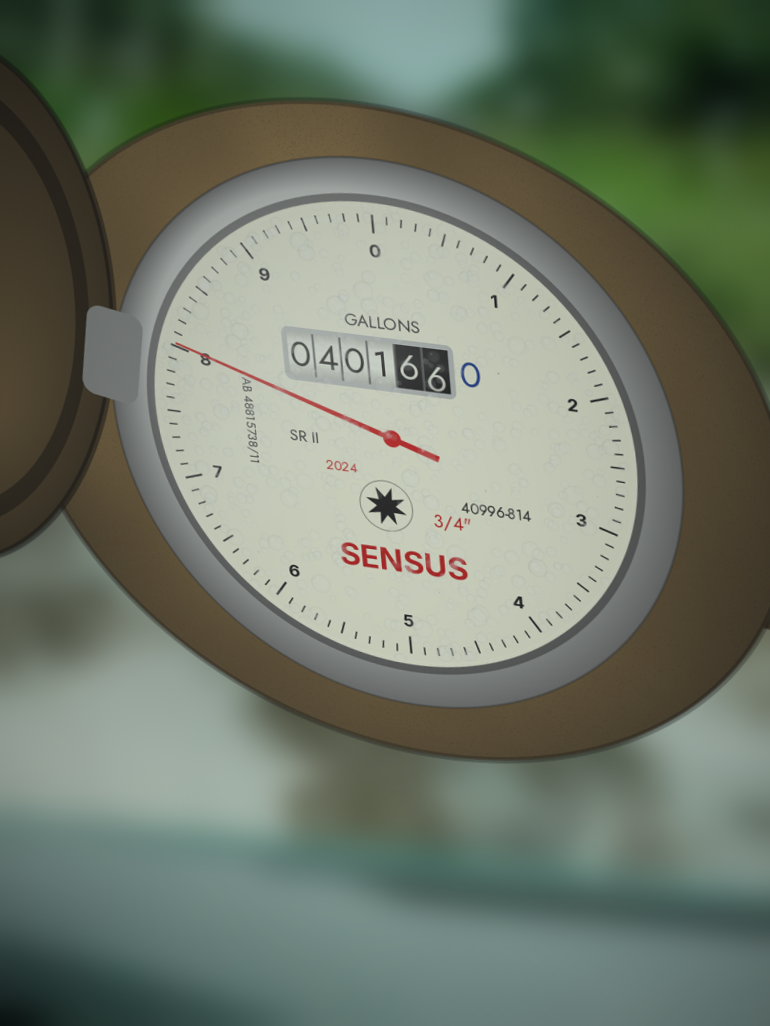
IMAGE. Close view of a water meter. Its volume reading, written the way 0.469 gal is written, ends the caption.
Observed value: 401658.0 gal
